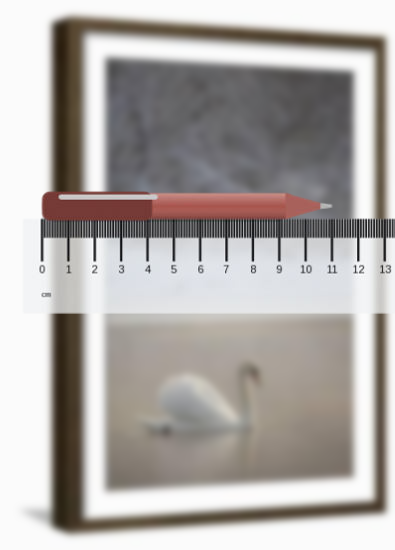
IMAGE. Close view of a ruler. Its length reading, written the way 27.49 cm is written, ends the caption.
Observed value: 11 cm
